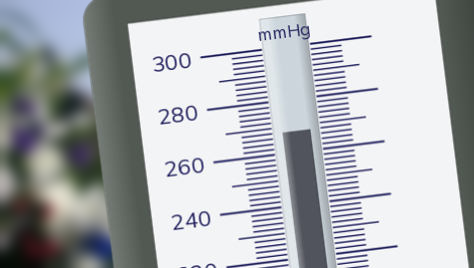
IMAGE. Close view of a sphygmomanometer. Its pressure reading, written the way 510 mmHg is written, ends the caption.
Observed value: 268 mmHg
